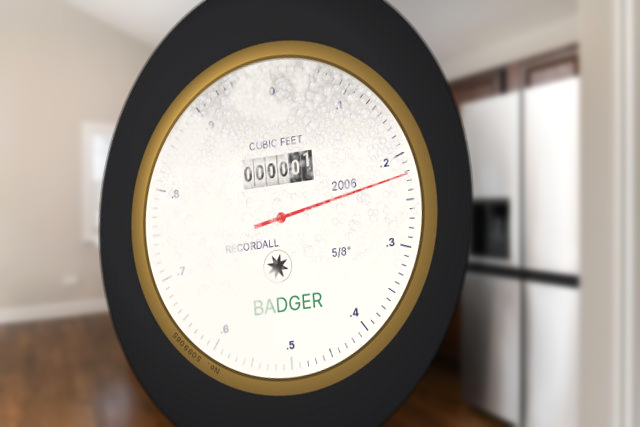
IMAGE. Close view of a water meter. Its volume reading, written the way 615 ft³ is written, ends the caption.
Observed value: 1.22 ft³
